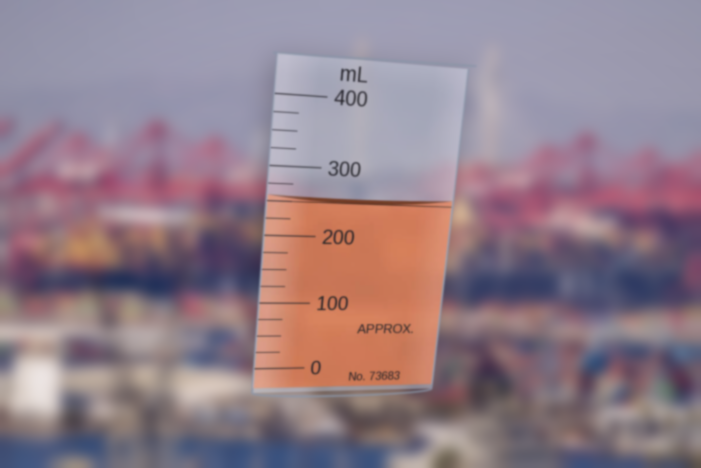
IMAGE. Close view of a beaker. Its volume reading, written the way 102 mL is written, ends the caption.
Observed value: 250 mL
